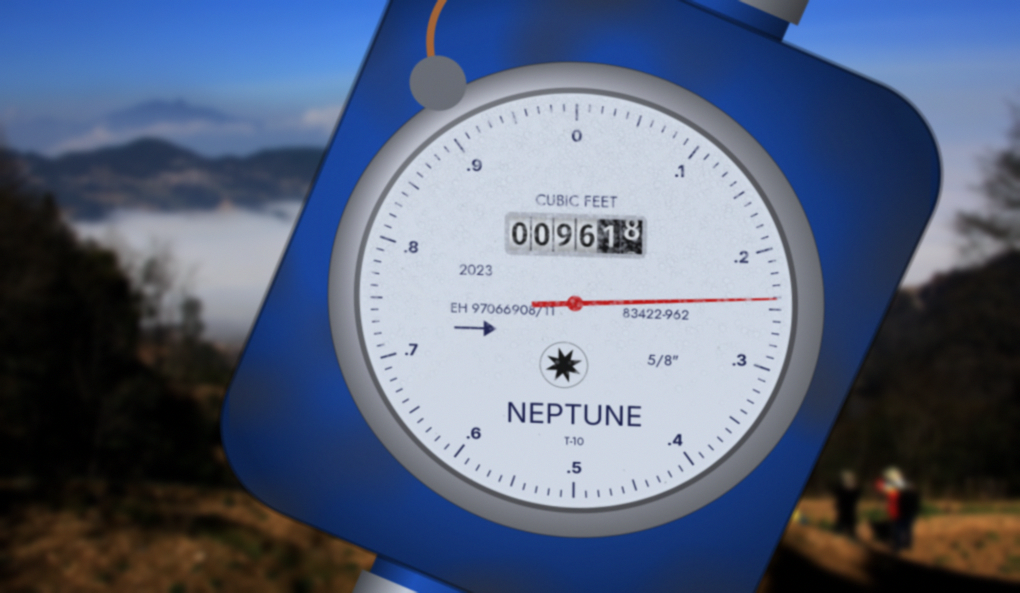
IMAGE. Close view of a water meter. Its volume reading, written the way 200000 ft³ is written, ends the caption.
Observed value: 9618.24 ft³
